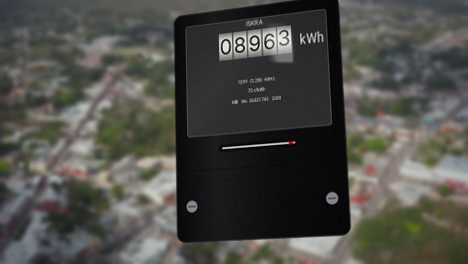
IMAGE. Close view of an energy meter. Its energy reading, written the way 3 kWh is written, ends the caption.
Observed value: 8963 kWh
